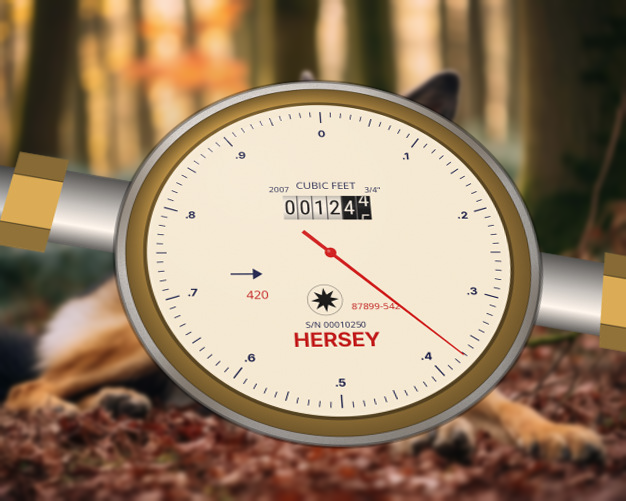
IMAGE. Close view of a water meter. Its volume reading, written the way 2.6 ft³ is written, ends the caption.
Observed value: 1244.37 ft³
